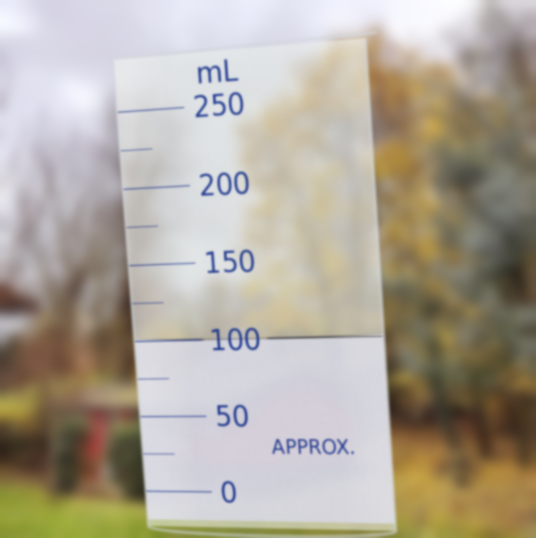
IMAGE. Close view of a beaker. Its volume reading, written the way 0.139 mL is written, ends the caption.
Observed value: 100 mL
